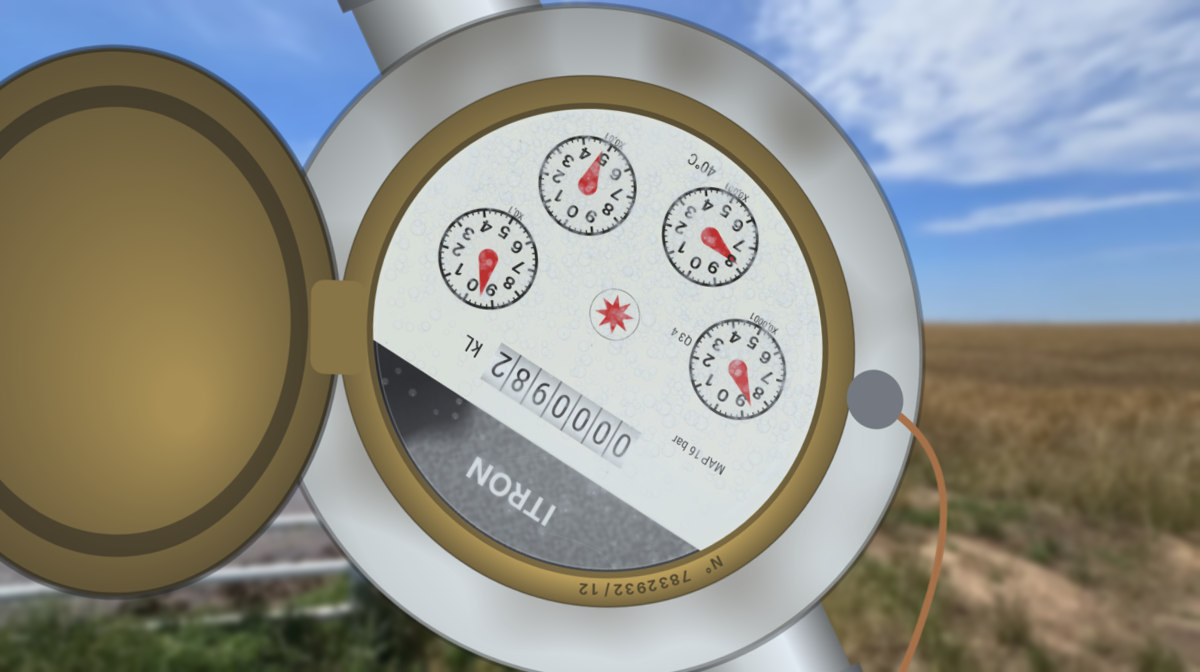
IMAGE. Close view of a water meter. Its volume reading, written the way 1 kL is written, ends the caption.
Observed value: 981.9478 kL
